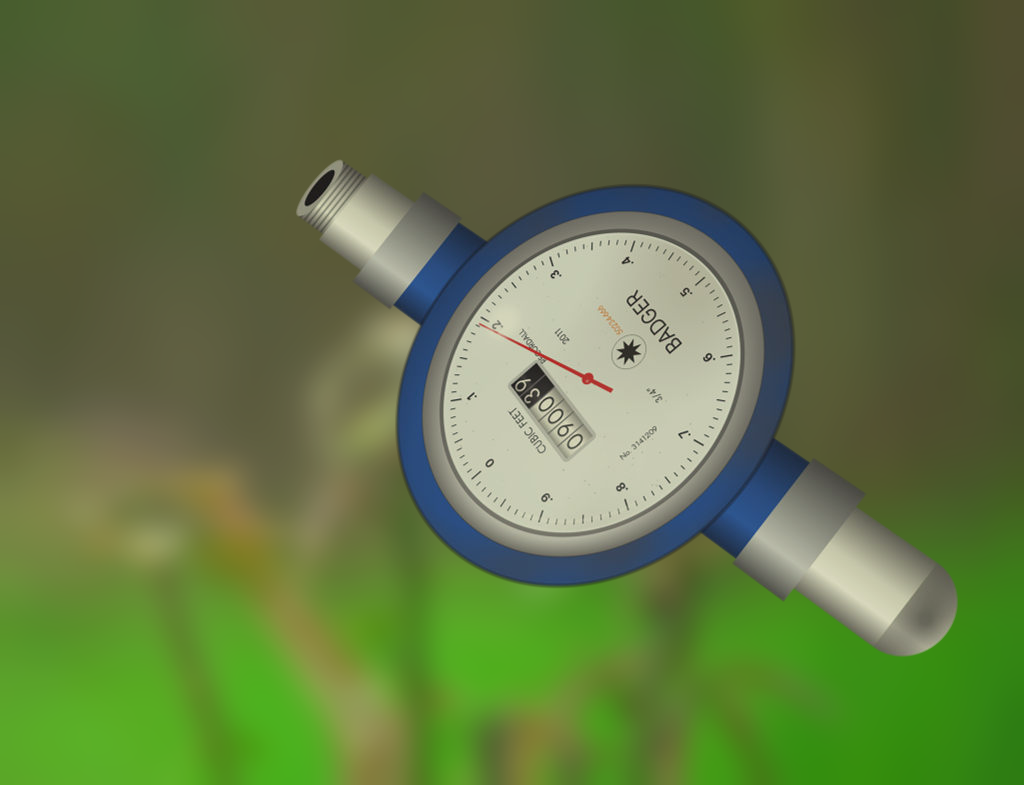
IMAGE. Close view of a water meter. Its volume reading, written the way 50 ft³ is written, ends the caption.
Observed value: 90039.19 ft³
